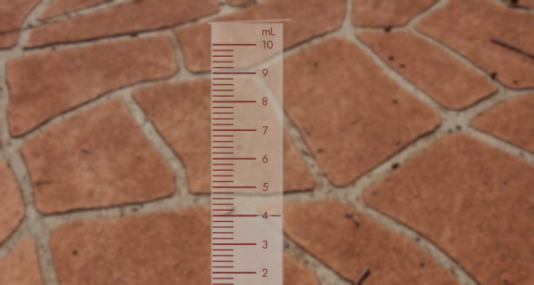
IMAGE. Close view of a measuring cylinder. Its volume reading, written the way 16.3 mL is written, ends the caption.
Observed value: 4 mL
